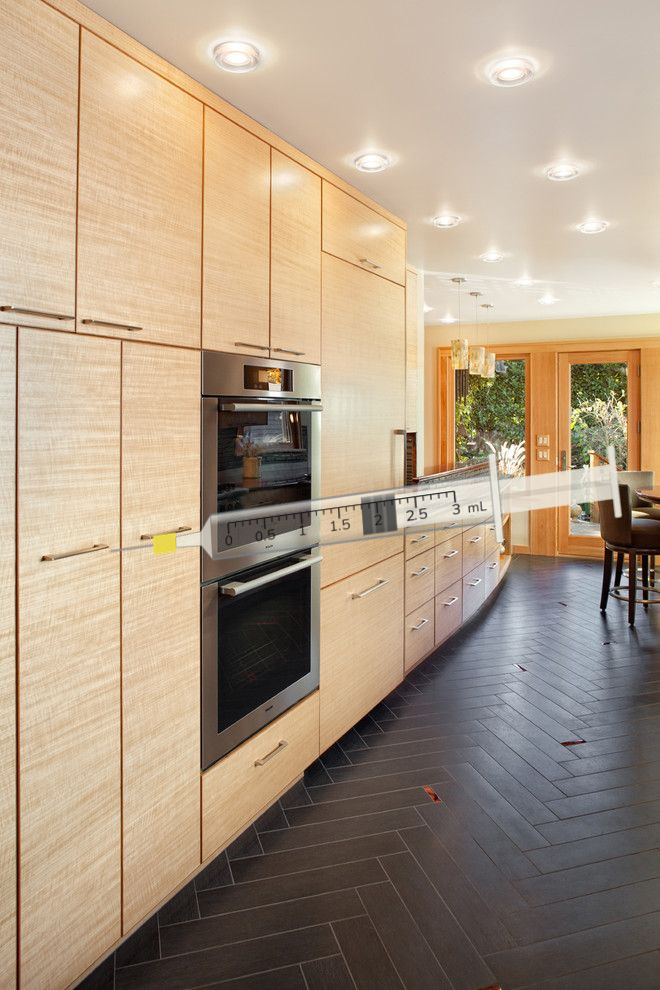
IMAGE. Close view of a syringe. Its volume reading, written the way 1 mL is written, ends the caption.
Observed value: 1.8 mL
